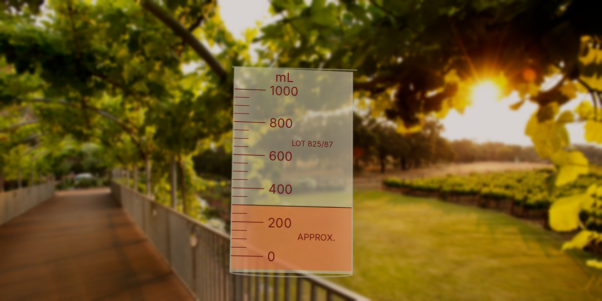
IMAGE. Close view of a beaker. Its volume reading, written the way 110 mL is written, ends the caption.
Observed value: 300 mL
